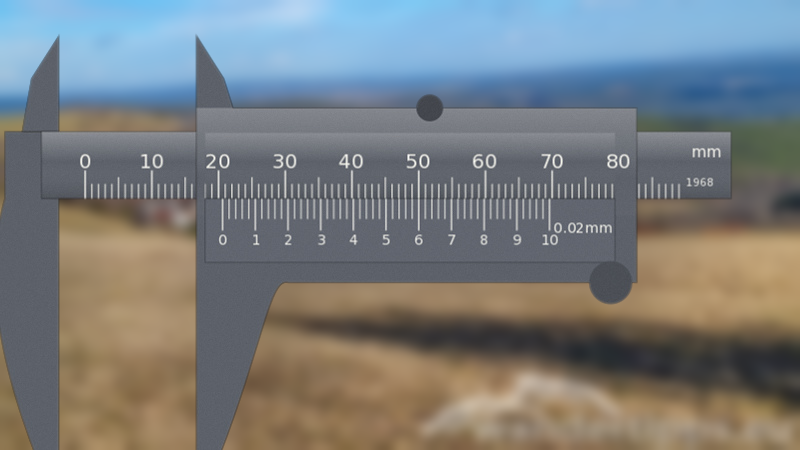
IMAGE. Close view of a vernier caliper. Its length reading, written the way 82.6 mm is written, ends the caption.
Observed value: 20.6 mm
